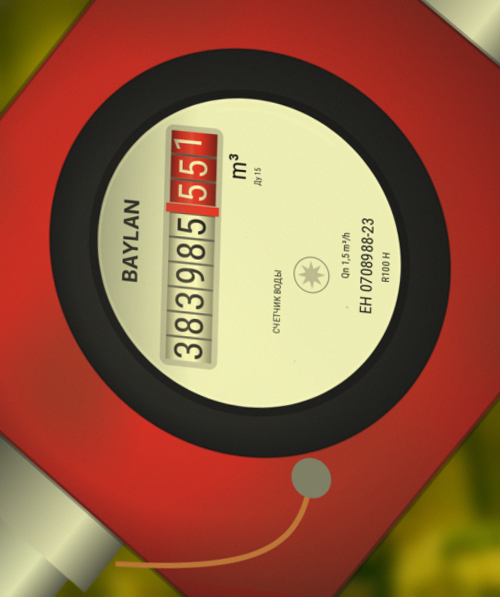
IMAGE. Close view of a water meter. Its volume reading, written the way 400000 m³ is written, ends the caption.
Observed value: 383985.551 m³
